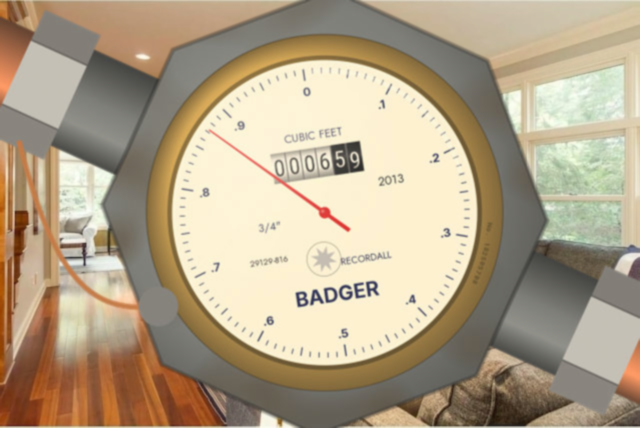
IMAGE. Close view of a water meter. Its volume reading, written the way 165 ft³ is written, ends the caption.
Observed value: 658.87 ft³
